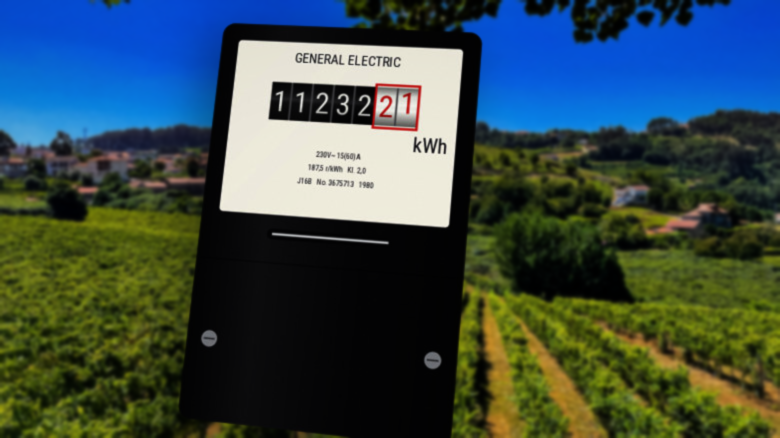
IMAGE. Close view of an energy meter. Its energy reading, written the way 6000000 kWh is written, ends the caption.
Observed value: 11232.21 kWh
